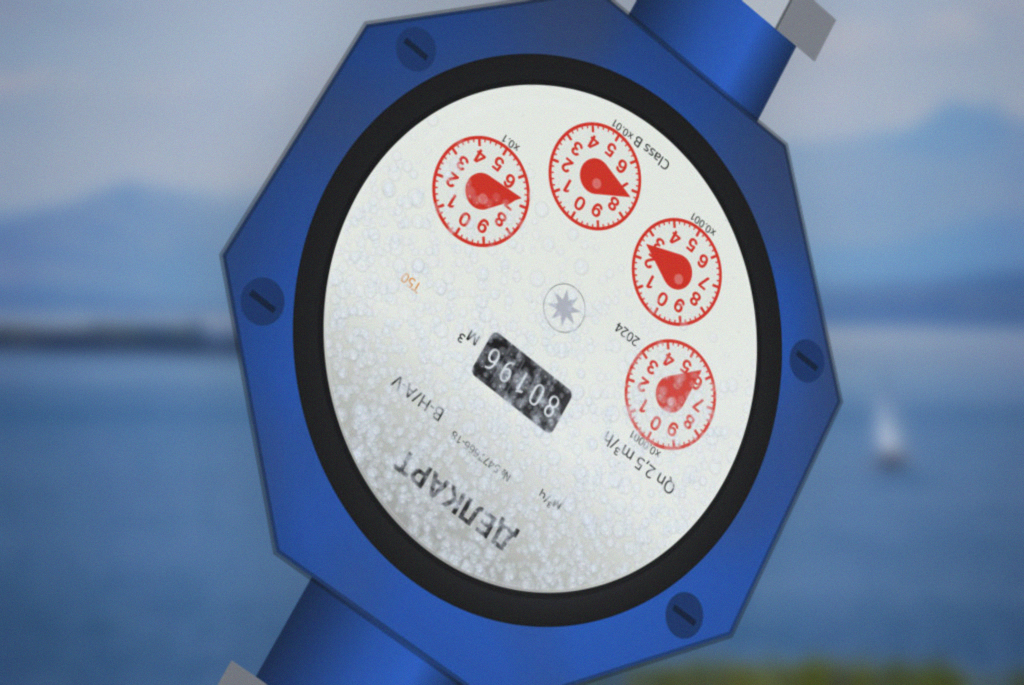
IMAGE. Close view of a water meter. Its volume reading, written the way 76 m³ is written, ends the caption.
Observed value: 80196.6725 m³
